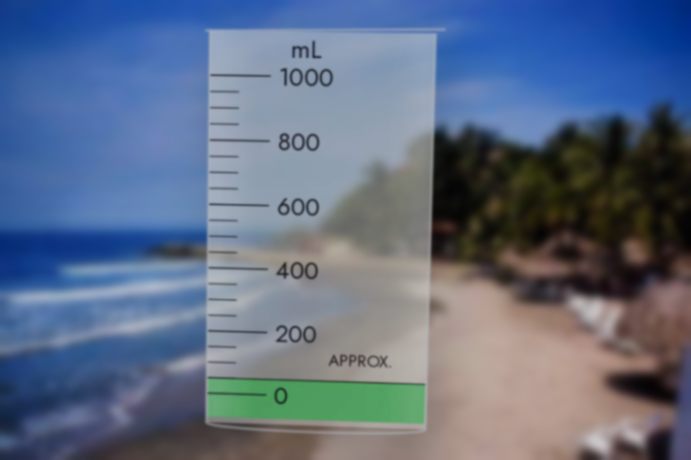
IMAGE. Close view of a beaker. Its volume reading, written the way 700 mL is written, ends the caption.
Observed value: 50 mL
